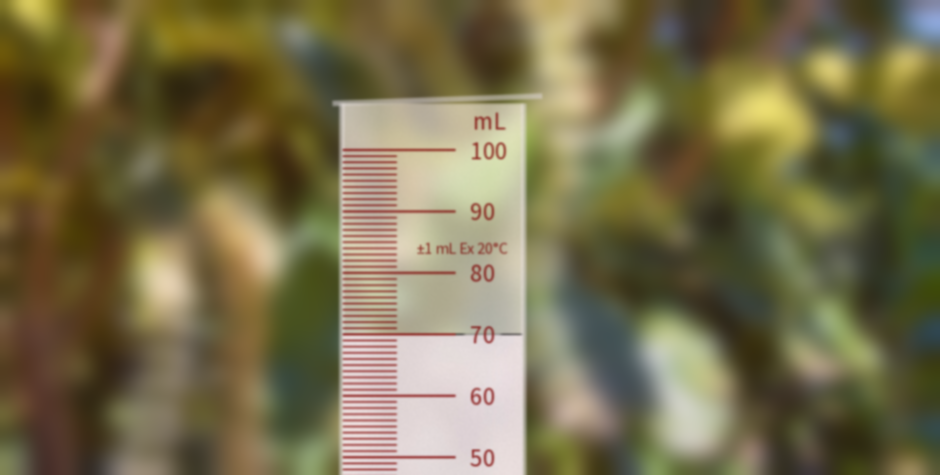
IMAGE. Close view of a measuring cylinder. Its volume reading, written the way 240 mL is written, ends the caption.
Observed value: 70 mL
